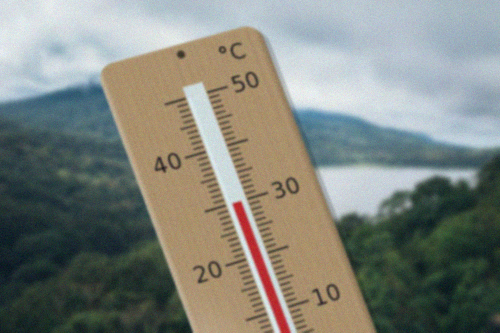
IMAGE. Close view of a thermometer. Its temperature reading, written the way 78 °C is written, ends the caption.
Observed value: 30 °C
